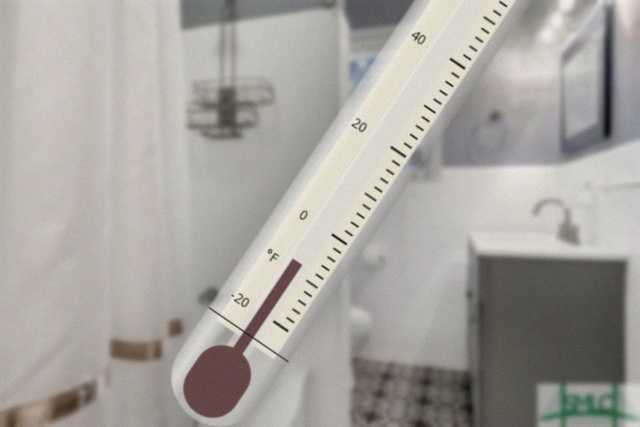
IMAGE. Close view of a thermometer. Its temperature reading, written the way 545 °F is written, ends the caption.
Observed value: -8 °F
